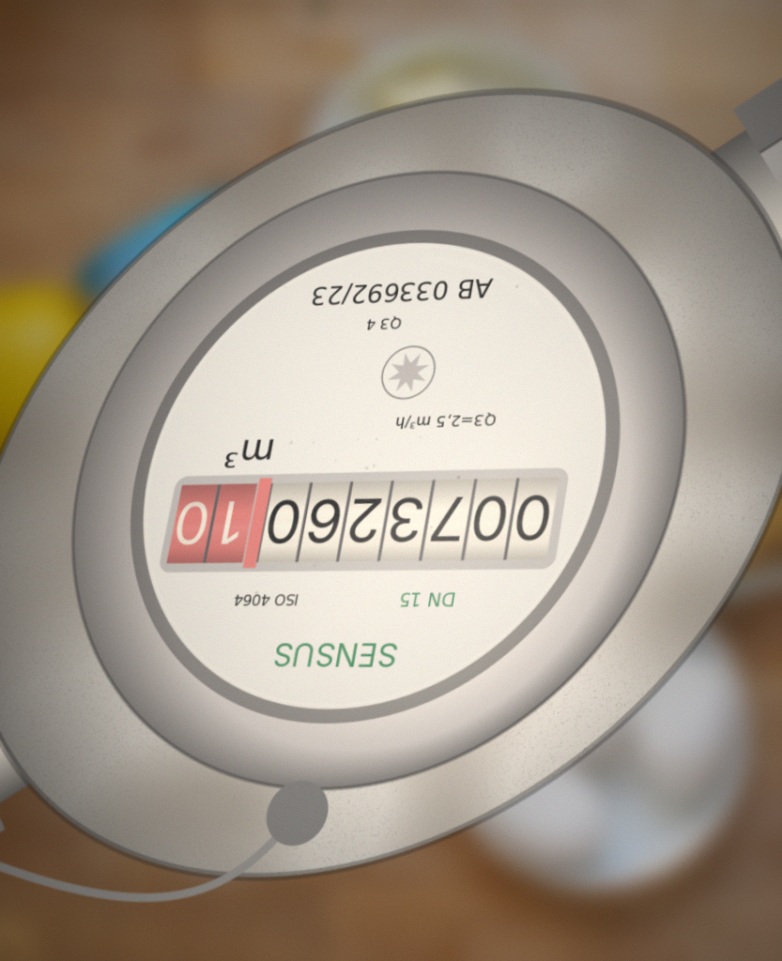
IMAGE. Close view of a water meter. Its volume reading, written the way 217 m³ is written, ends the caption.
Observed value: 73260.10 m³
